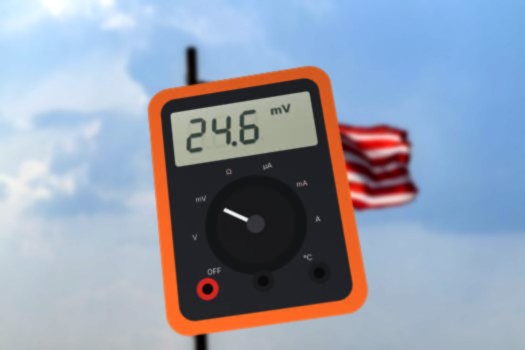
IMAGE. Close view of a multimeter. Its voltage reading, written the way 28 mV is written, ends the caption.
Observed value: 24.6 mV
